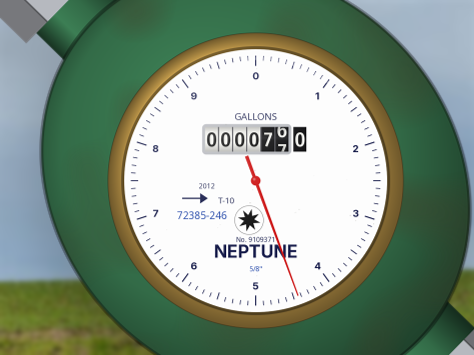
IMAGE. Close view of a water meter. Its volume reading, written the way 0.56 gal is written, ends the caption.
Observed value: 764.4 gal
